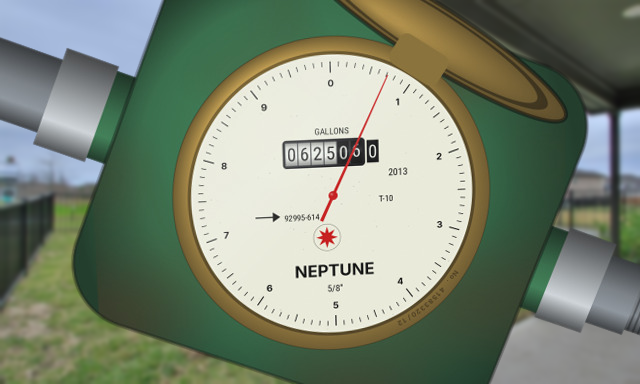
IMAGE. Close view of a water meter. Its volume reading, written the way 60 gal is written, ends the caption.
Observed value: 625060.7 gal
